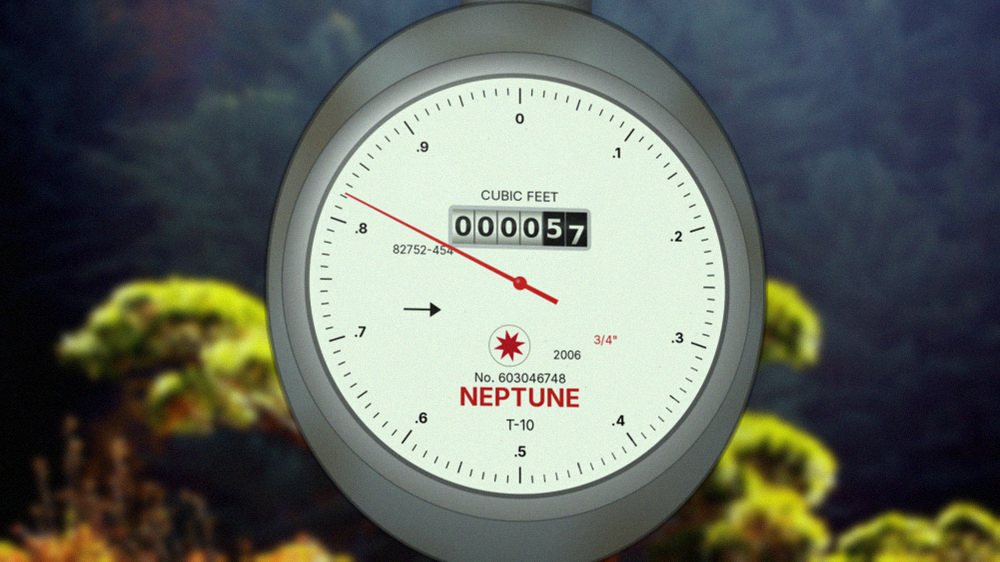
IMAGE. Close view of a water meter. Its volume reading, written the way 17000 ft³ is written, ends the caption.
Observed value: 56.82 ft³
